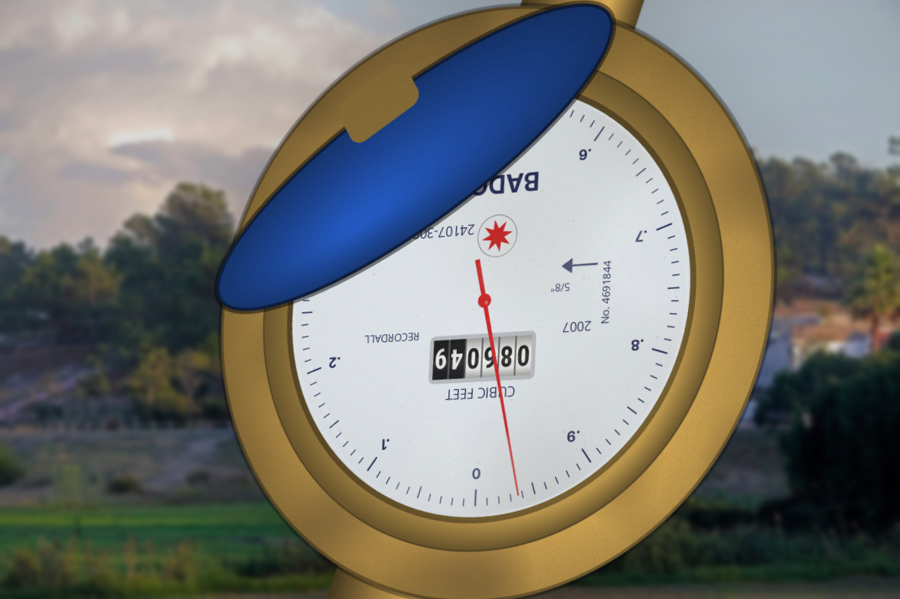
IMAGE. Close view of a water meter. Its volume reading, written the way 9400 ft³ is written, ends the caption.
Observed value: 86048.96 ft³
